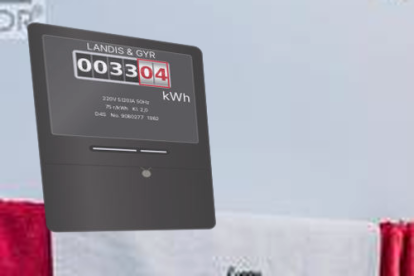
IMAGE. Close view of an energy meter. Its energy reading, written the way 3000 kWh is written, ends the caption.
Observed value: 33.04 kWh
